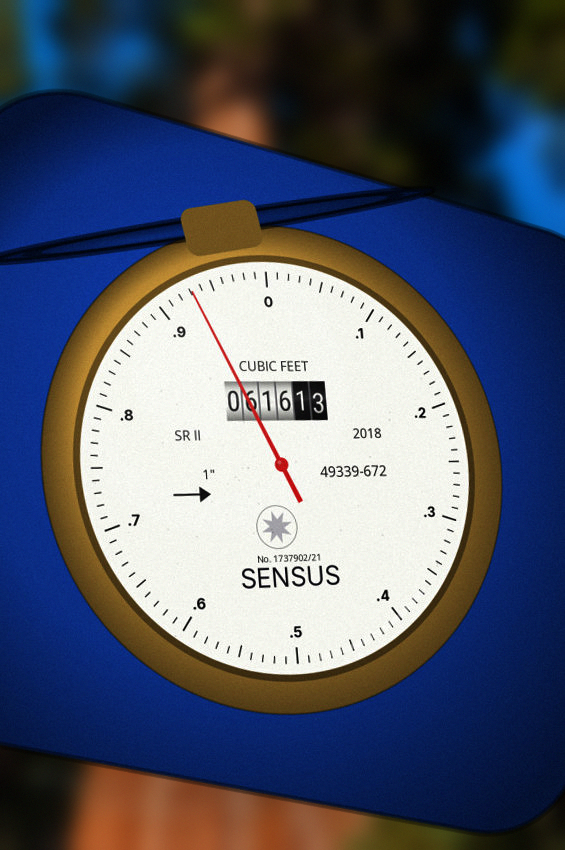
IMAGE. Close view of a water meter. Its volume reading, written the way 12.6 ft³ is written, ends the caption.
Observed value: 61612.93 ft³
